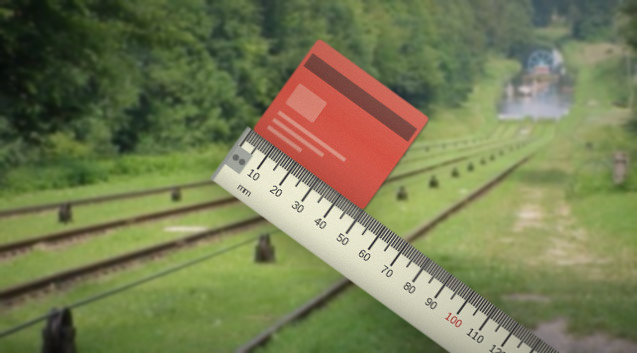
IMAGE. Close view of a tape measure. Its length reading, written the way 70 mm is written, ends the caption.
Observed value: 50 mm
